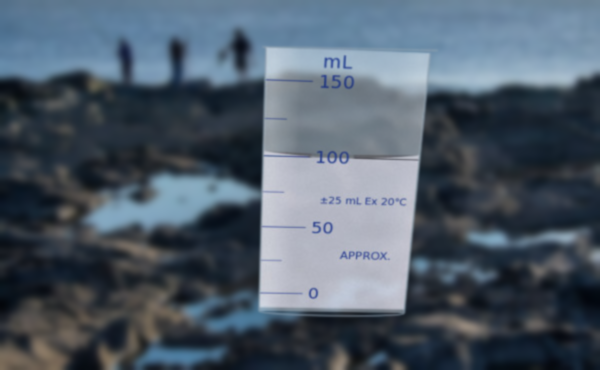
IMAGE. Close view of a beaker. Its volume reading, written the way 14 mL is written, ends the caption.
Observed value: 100 mL
